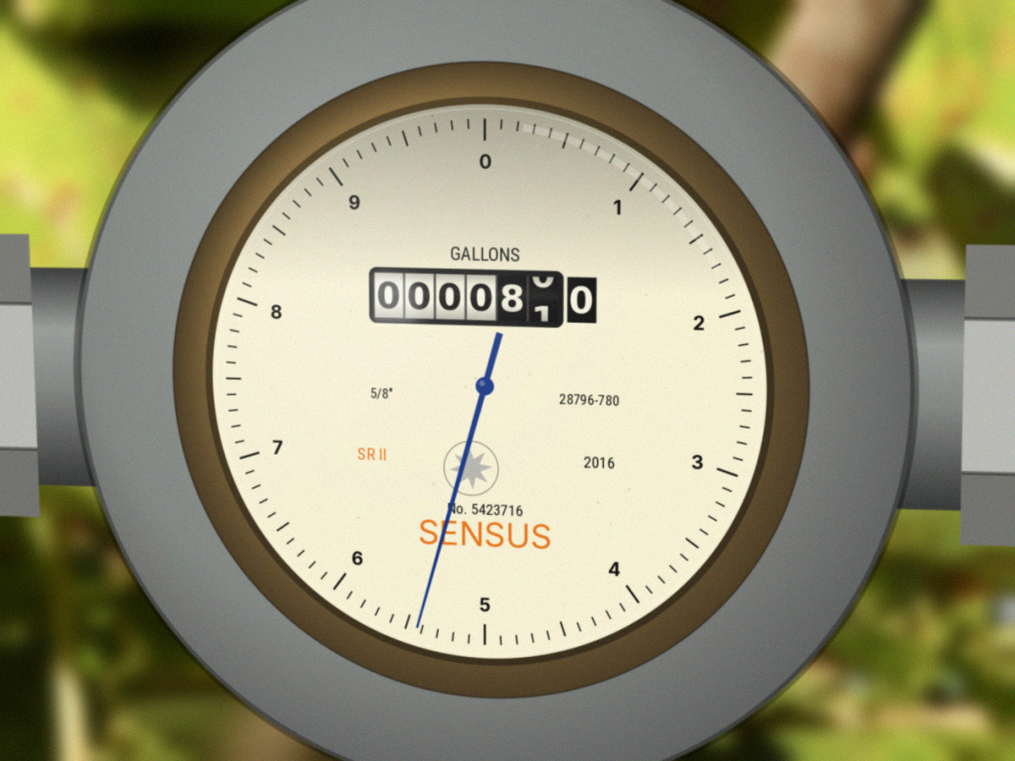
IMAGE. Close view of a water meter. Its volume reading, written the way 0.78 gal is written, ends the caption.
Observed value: 805.4 gal
